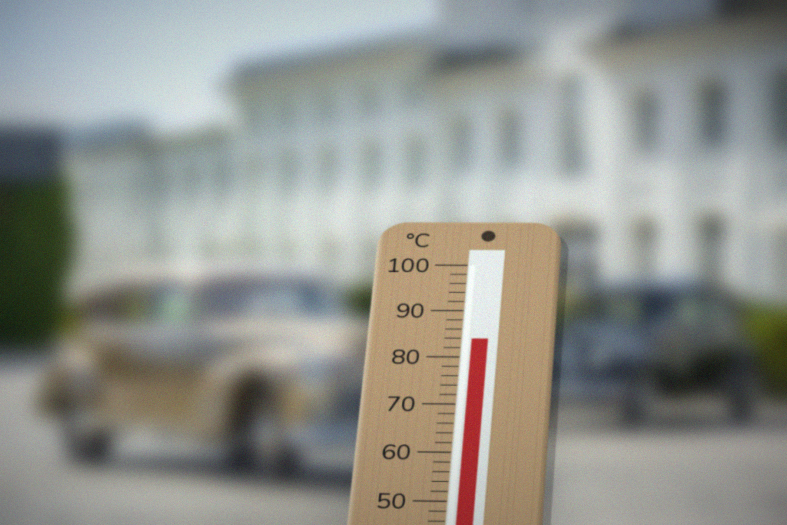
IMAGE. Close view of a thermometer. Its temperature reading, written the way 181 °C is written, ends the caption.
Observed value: 84 °C
